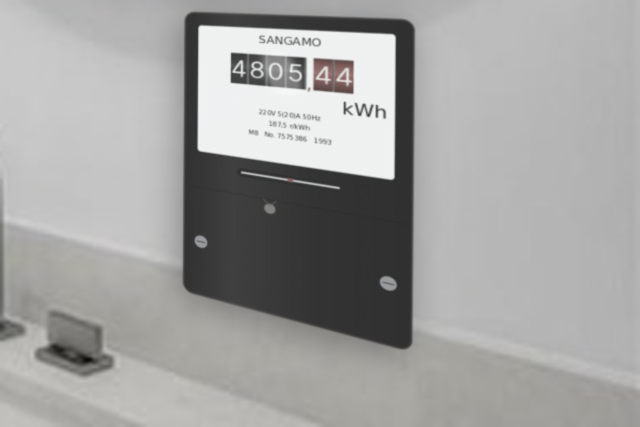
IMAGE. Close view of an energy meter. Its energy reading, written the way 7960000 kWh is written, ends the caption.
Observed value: 4805.44 kWh
